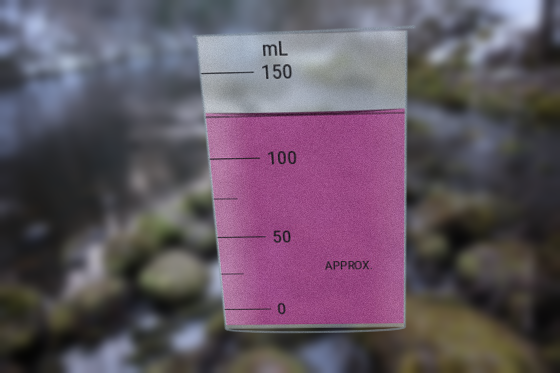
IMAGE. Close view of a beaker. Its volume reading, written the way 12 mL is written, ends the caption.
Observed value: 125 mL
